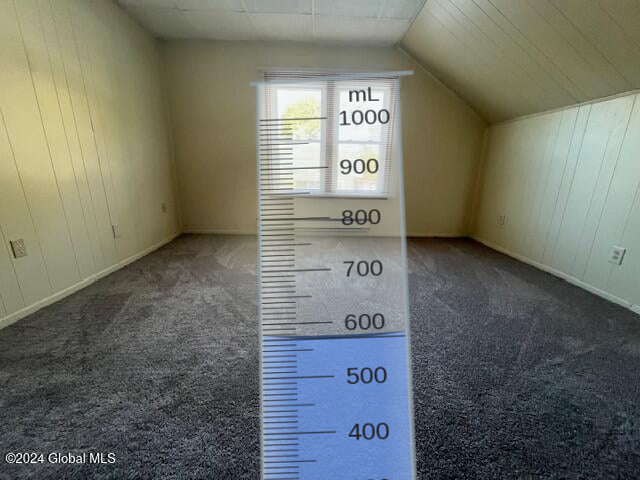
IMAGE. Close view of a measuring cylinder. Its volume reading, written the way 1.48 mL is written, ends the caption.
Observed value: 570 mL
